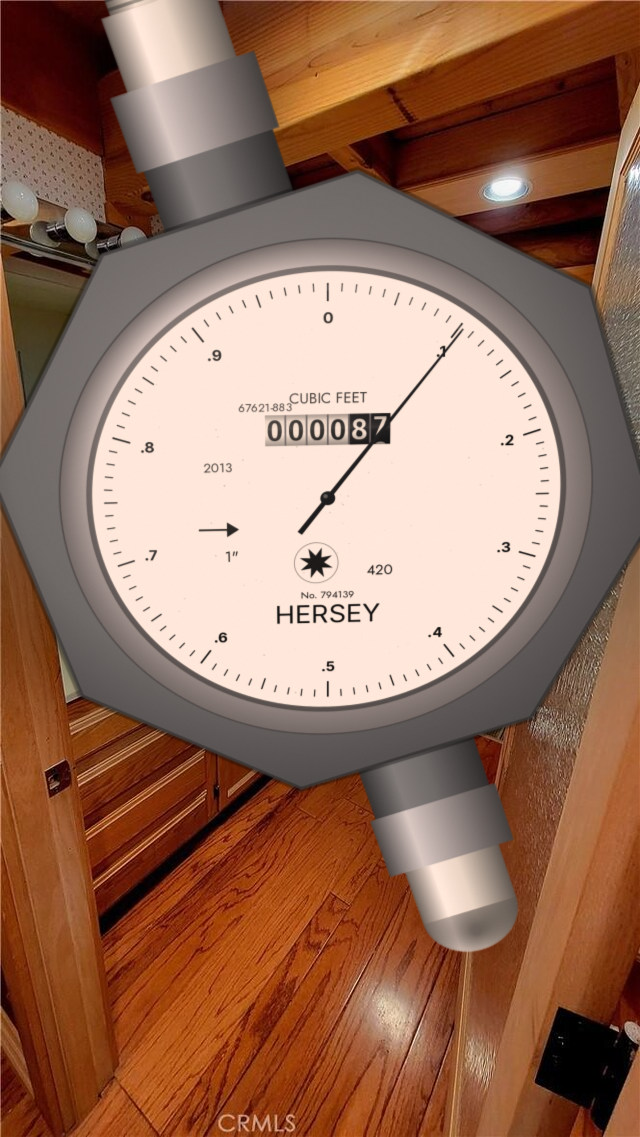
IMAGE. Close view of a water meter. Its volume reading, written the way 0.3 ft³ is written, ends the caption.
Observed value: 87.10 ft³
